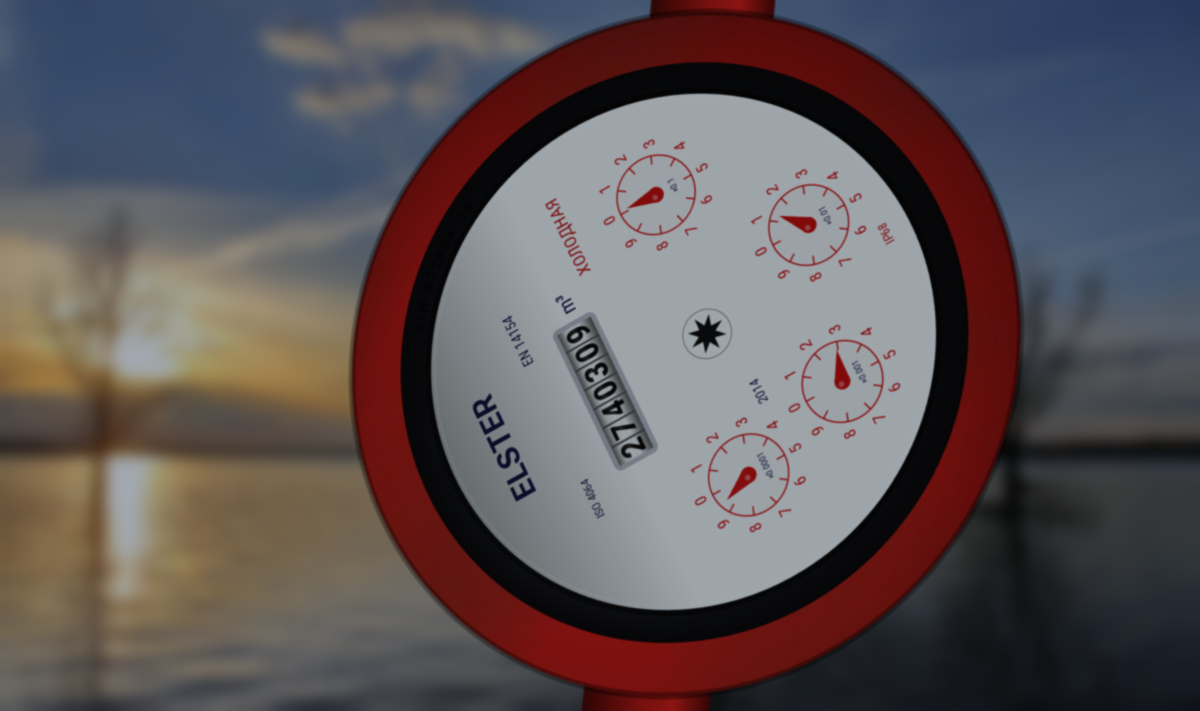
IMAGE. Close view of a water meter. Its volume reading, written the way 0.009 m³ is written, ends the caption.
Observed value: 2740309.0129 m³
